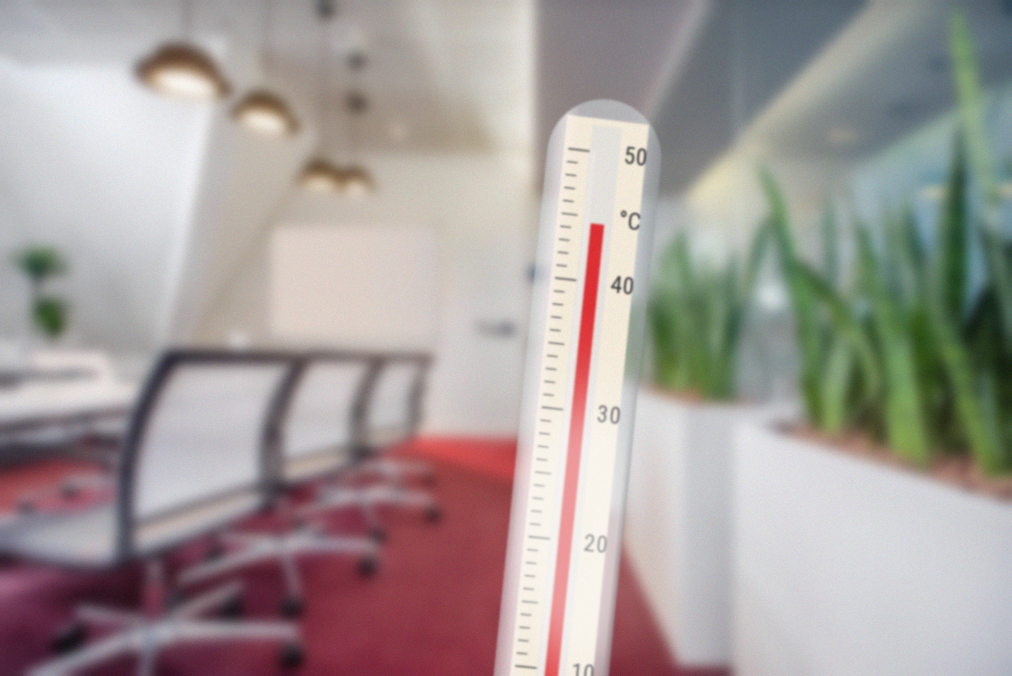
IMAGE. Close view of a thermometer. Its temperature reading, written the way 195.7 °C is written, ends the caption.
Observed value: 44.5 °C
